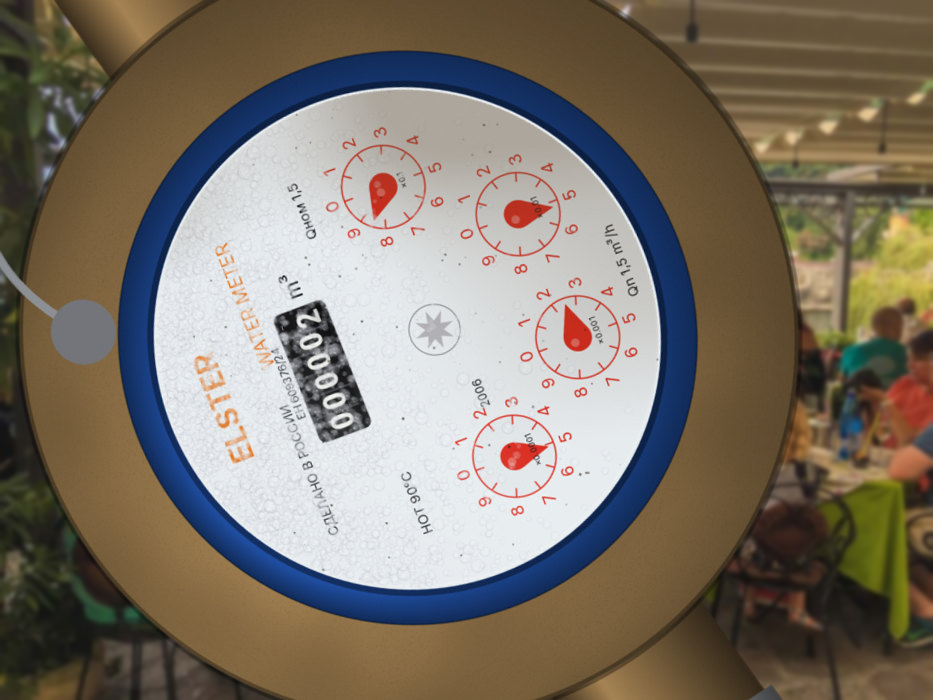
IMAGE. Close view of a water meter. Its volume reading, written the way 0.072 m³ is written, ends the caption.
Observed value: 1.8525 m³
